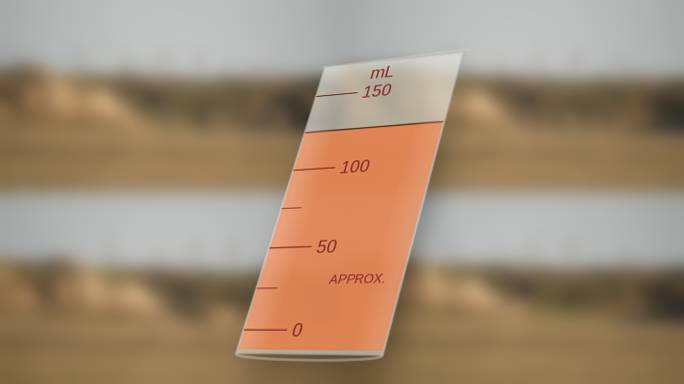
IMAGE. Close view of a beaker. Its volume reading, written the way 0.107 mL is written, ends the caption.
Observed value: 125 mL
